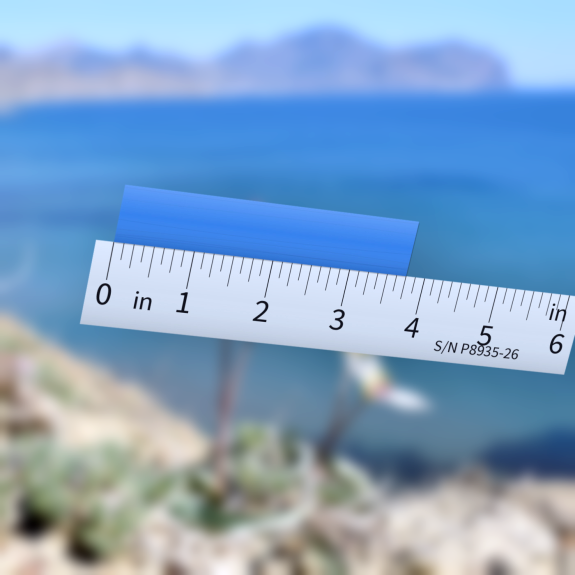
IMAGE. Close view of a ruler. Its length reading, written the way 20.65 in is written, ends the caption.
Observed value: 3.75 in
